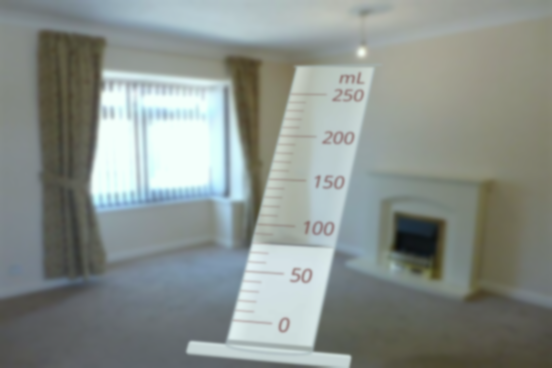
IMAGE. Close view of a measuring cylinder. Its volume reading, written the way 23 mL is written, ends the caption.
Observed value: 80 mL
